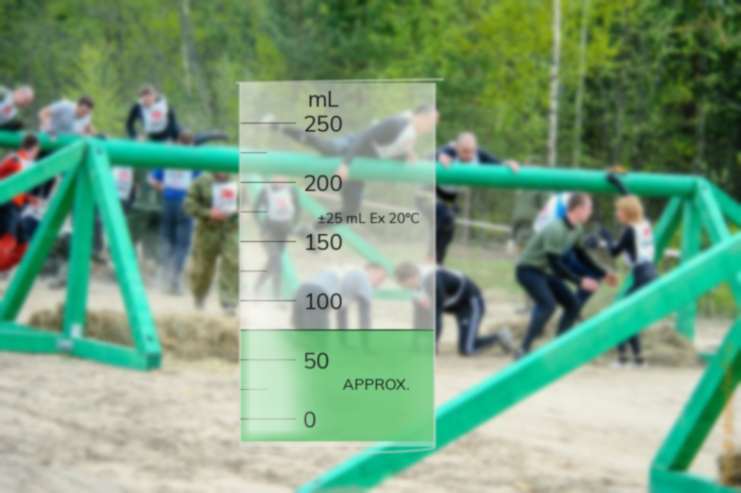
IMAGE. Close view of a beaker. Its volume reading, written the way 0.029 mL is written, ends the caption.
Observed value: 75 mL
